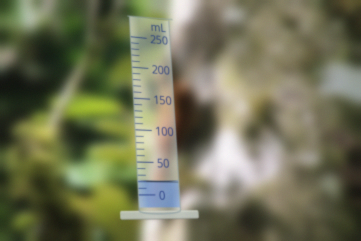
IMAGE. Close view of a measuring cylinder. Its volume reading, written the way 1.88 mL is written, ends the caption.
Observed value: 20 mL
